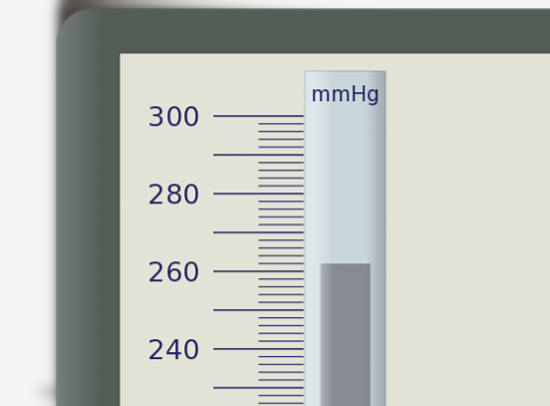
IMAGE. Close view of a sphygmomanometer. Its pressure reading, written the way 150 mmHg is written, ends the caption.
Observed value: 262 mmHg
